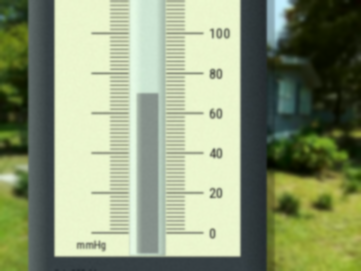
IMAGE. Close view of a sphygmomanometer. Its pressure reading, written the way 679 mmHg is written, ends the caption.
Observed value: 70 mmHg
